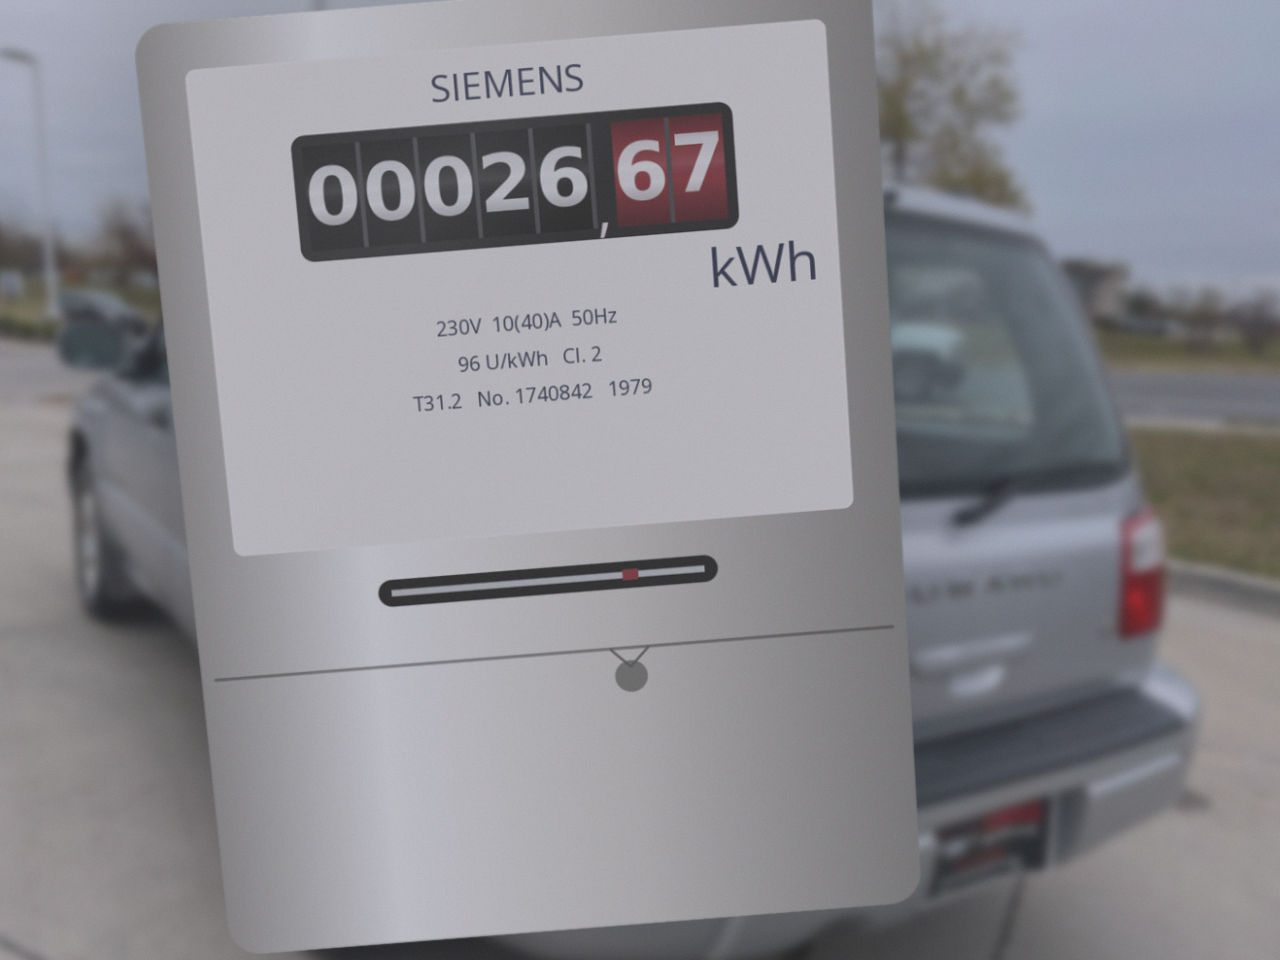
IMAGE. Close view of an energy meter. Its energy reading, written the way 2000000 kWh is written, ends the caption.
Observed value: 26.67 kWh
